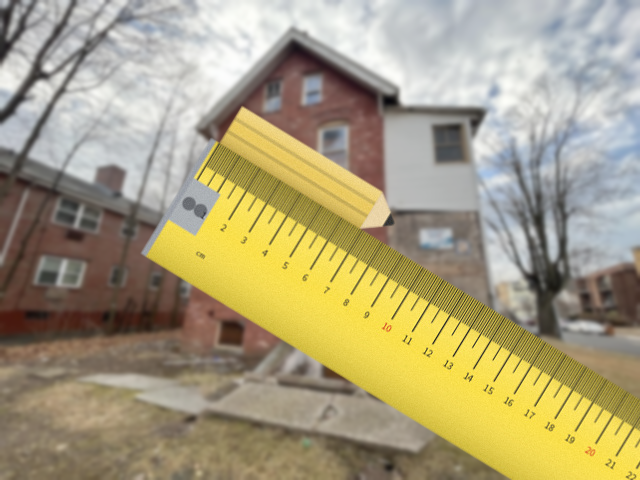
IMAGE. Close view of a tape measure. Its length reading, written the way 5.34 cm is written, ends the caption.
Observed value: 8 cm
